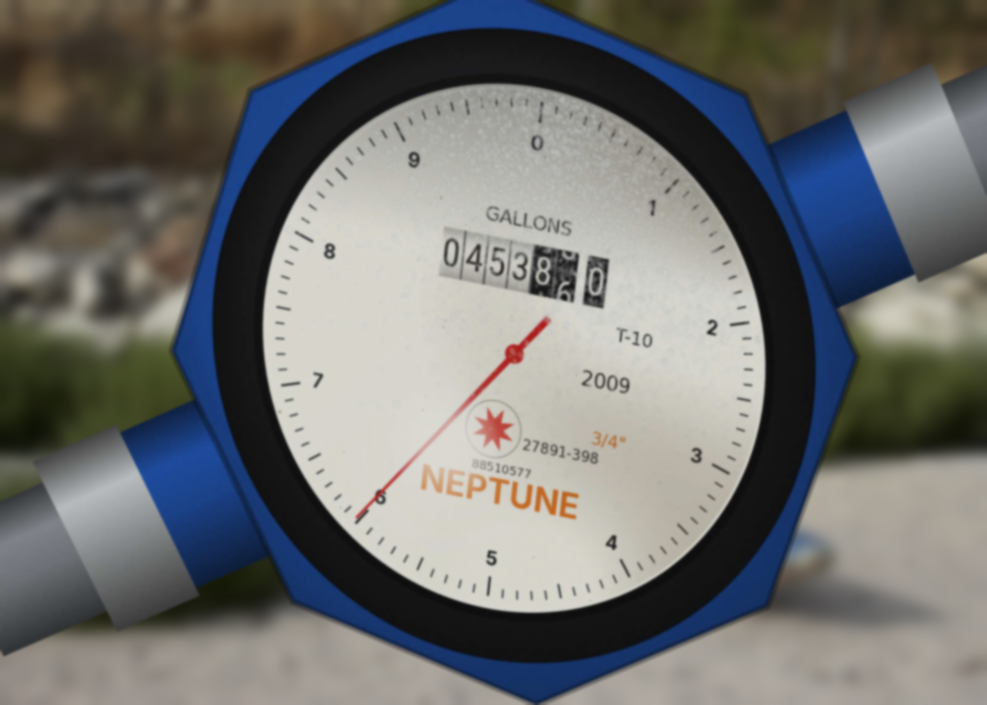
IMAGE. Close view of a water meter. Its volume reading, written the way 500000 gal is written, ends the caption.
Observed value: 453856.0 gal
